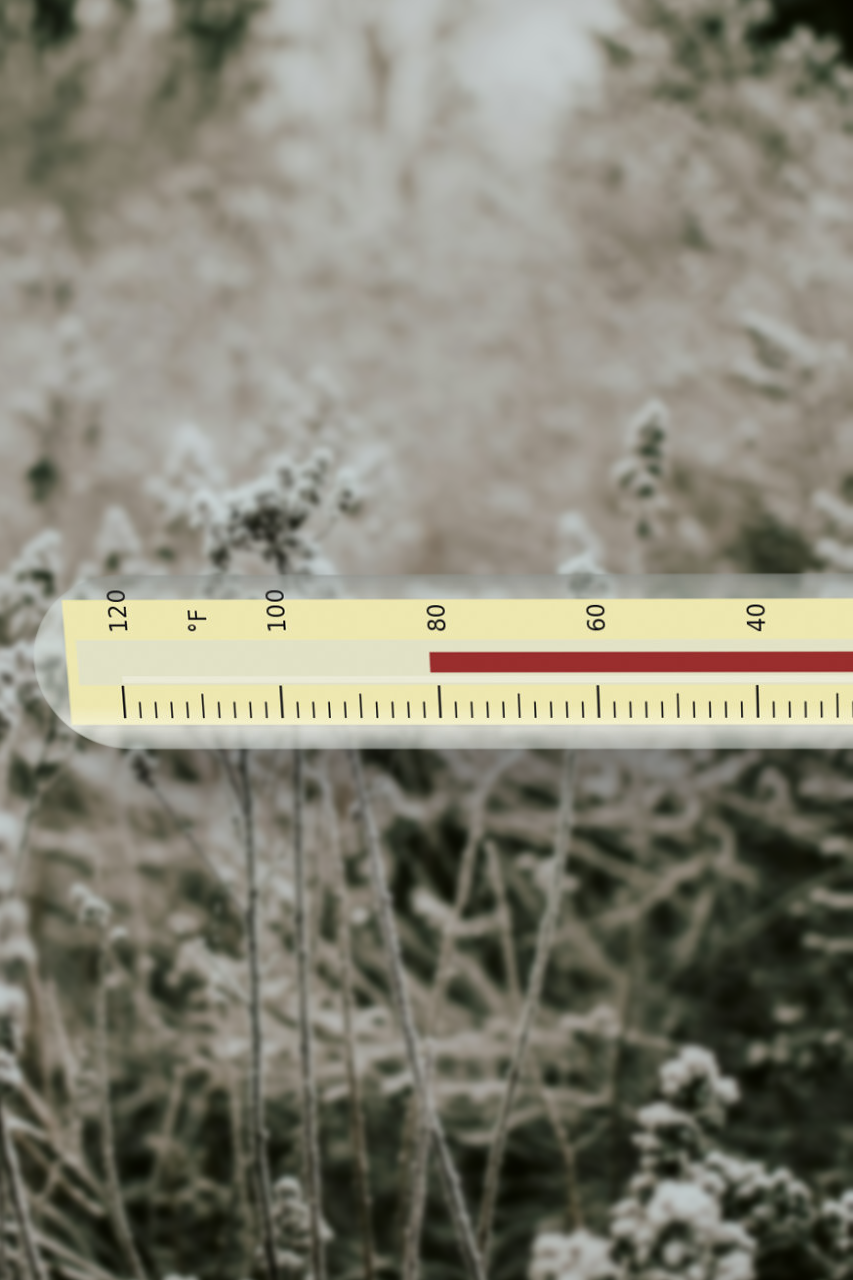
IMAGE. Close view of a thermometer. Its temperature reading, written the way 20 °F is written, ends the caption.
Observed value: 81 °F
